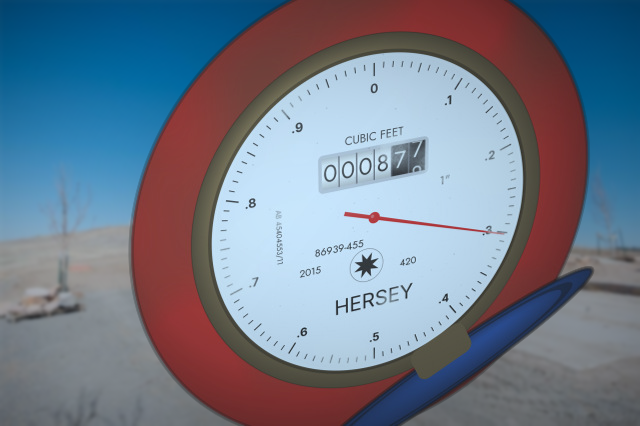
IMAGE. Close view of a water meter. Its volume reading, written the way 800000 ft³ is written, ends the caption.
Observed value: 877.30 ft³
